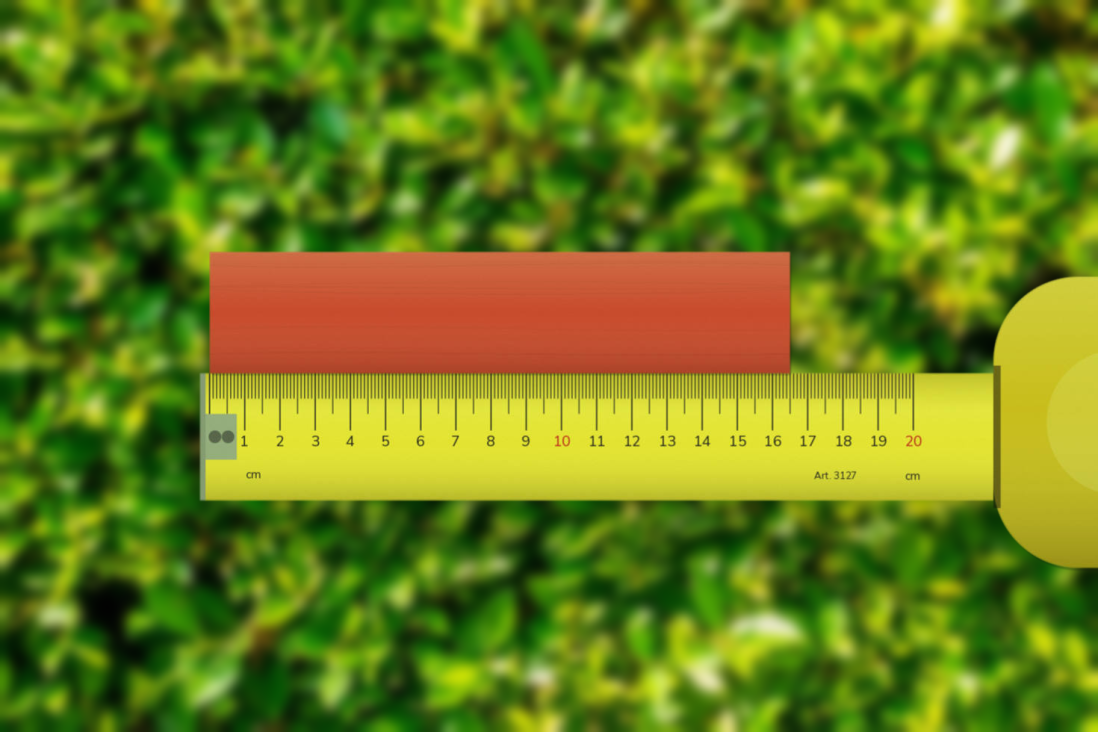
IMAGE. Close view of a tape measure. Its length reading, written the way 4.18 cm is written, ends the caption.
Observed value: 16.5 cm
